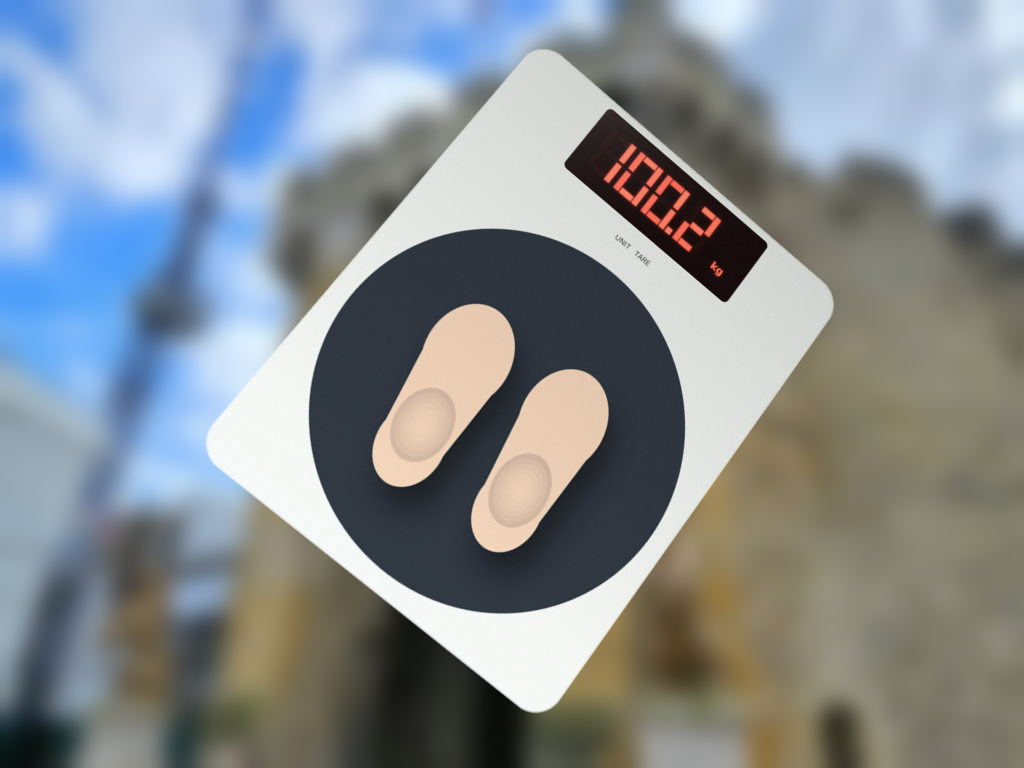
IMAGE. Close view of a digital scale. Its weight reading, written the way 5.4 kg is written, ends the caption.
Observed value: 100.2 kg
